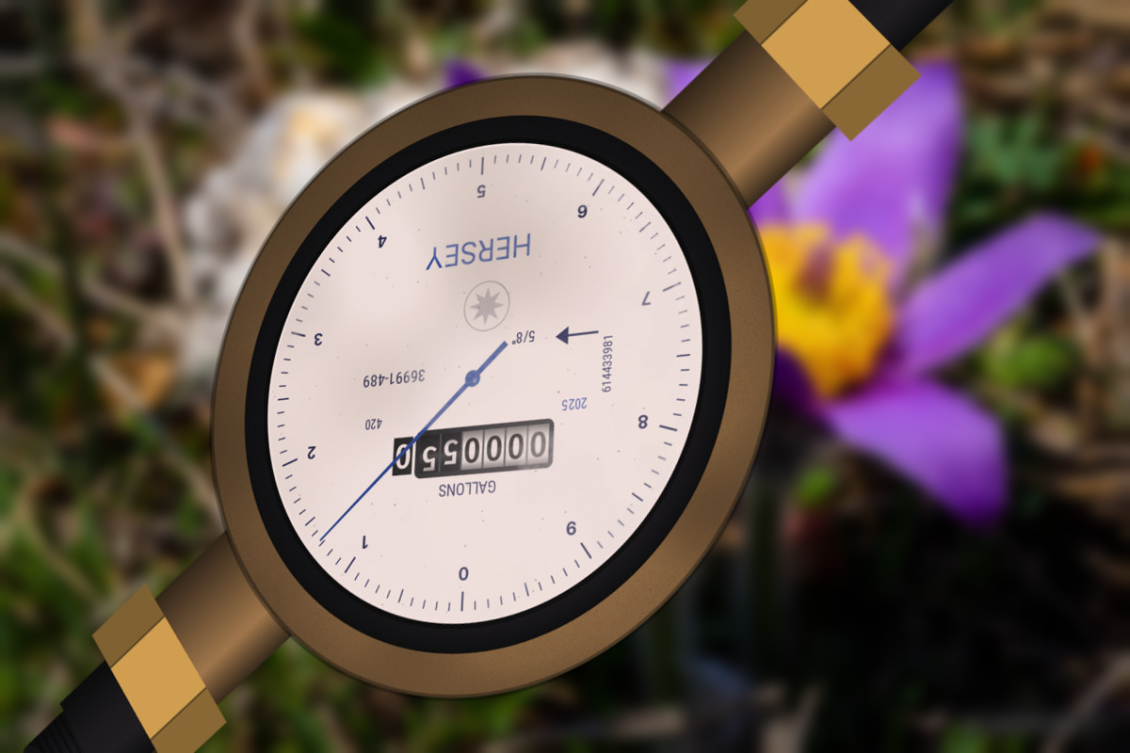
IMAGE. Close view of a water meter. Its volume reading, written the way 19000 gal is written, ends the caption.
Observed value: 551.3 gal
